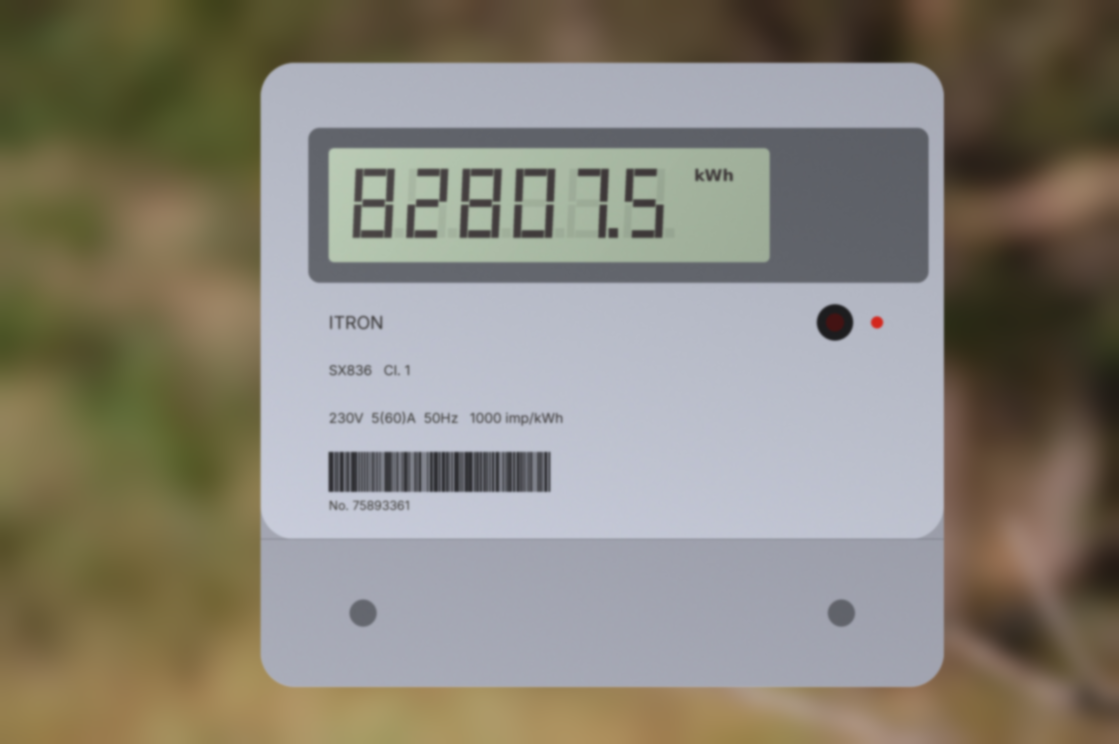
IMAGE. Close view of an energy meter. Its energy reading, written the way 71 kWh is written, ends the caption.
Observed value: 82807.5 kWh
